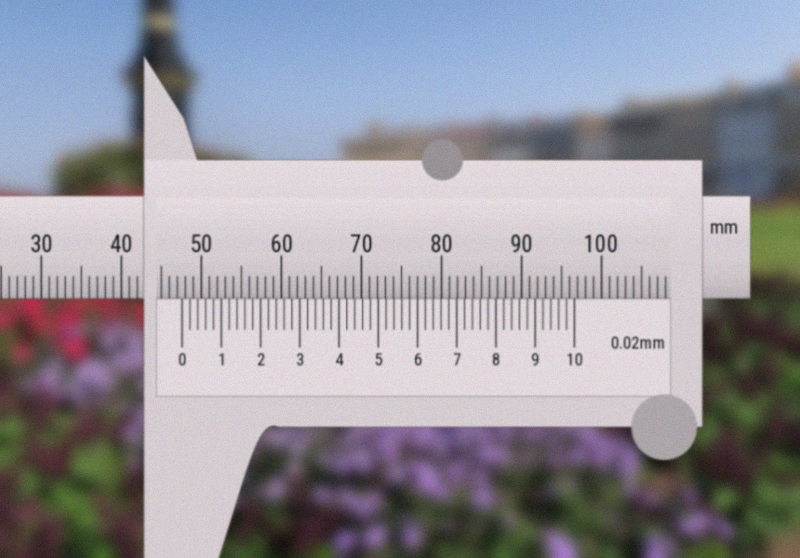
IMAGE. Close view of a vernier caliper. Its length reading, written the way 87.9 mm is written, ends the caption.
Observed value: 47.6 mm
